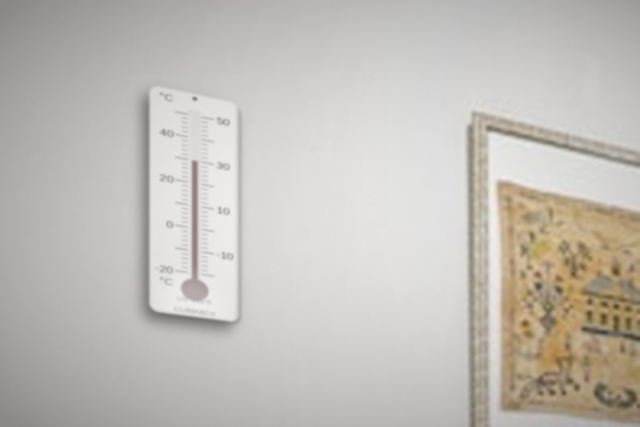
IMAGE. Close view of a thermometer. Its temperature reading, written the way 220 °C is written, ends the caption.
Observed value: 30 °C
